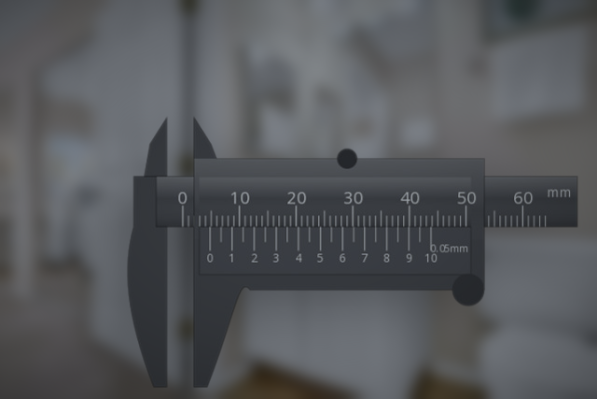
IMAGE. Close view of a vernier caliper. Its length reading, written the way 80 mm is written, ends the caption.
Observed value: 4.8 mm
